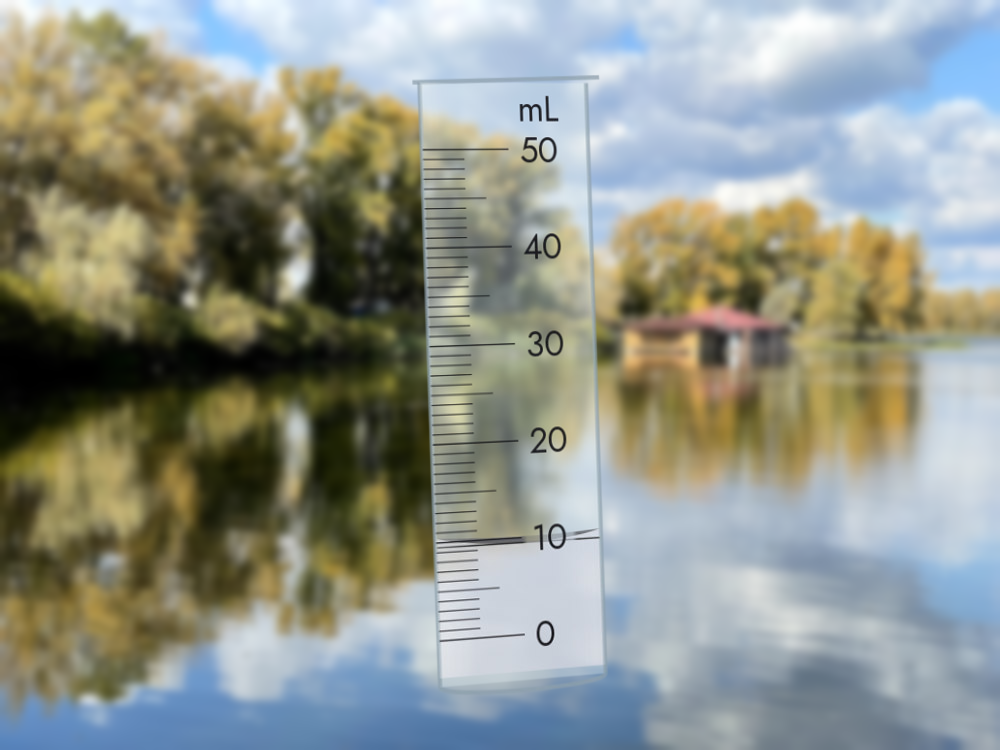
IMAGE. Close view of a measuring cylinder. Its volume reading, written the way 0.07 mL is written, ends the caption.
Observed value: 9.5 mL
